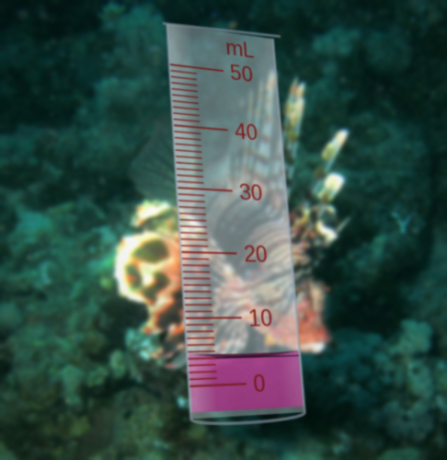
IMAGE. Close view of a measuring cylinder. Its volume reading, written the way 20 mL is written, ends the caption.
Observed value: 4 mL
